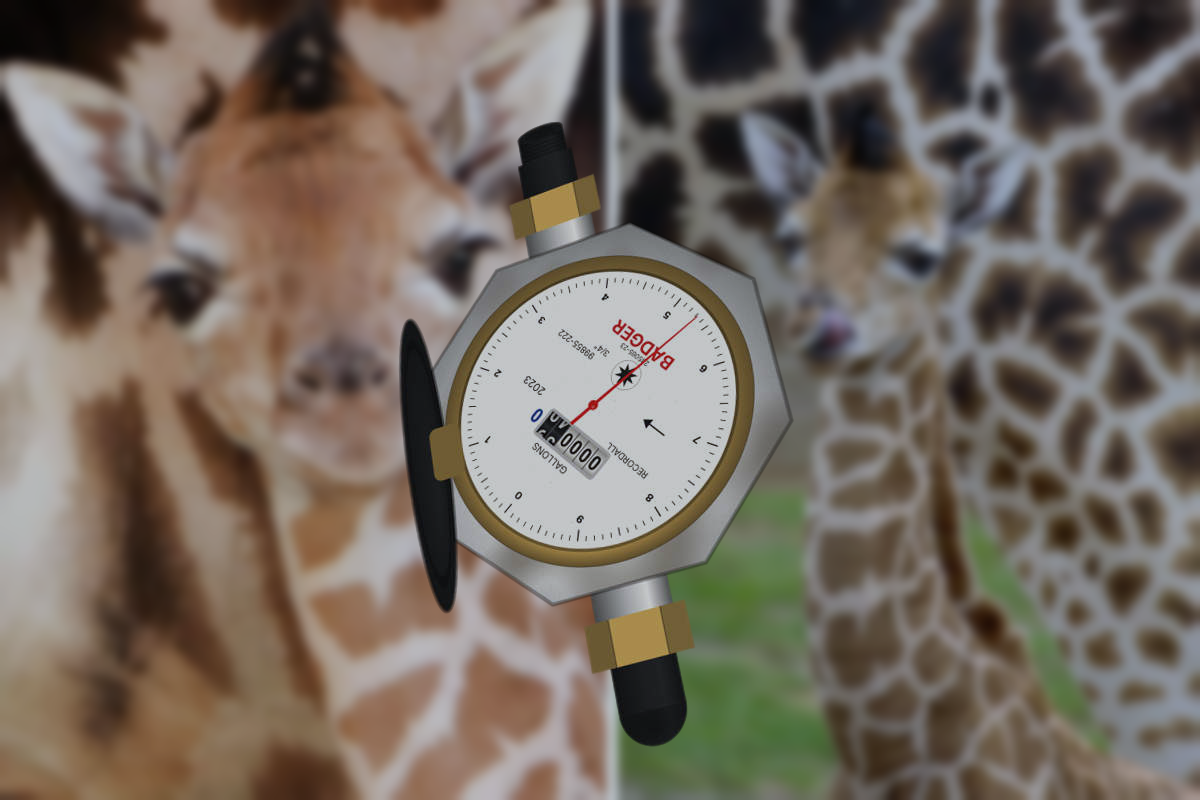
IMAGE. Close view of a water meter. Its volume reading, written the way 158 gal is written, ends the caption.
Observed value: 395.3 gal
